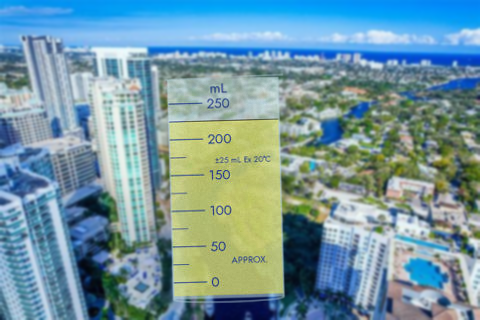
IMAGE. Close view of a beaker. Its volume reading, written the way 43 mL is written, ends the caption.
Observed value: 225 mL
